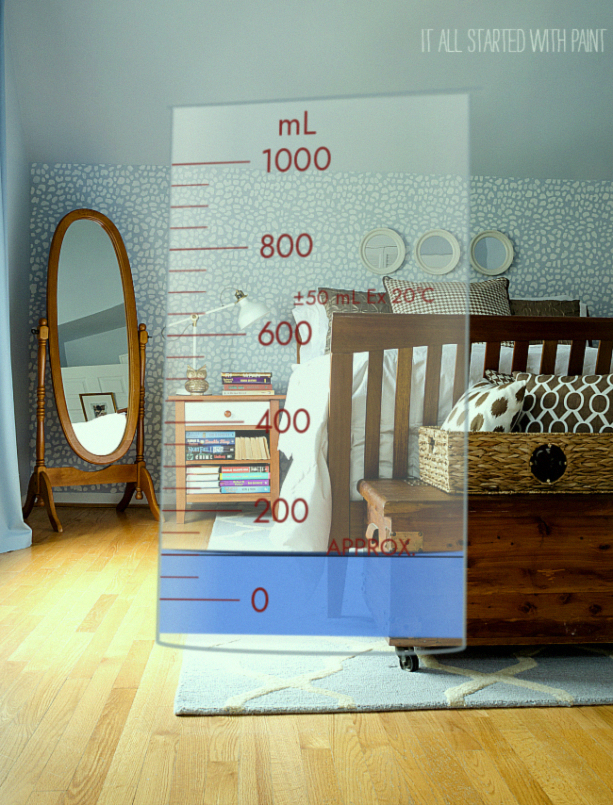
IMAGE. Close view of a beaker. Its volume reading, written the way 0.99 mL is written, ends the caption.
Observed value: 100 mL
